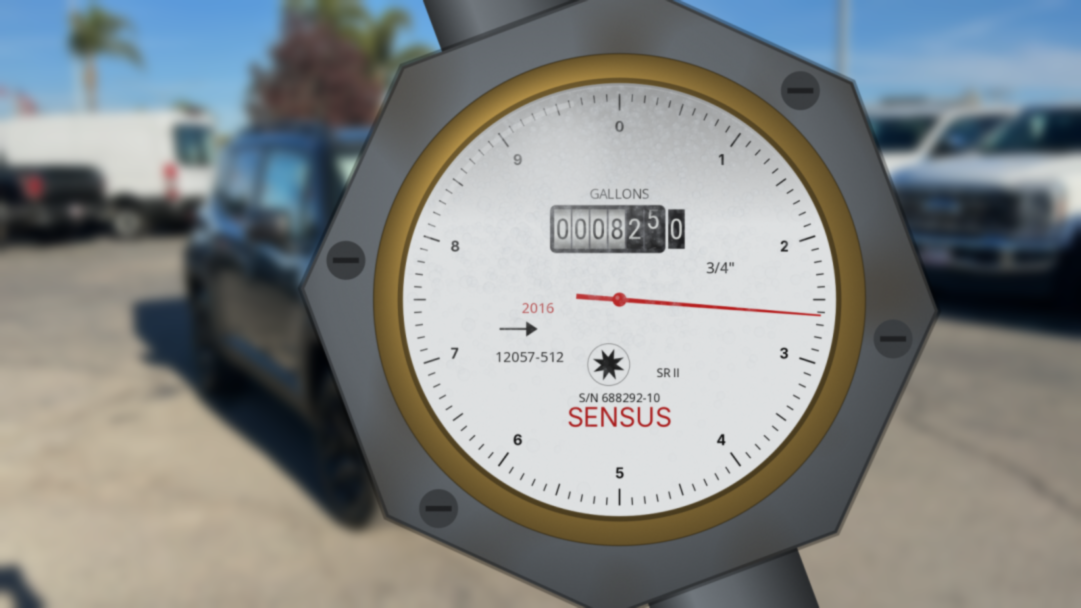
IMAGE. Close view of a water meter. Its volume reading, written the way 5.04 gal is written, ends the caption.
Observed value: 8252.6 gal
